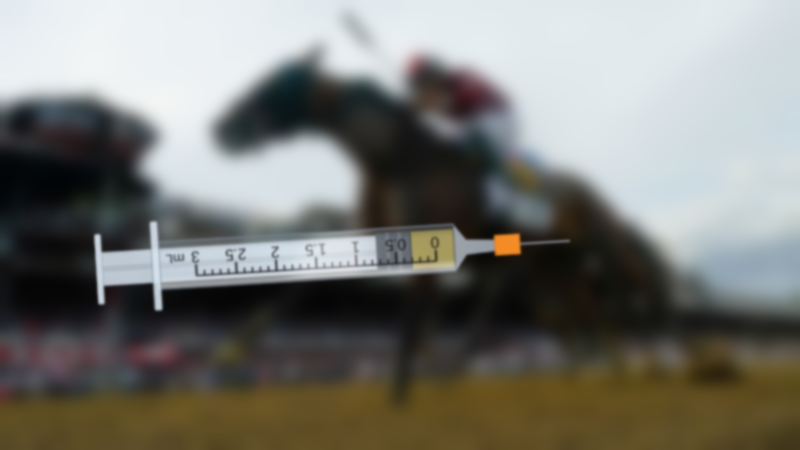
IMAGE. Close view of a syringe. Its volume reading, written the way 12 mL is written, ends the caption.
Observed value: 0.3 mL
